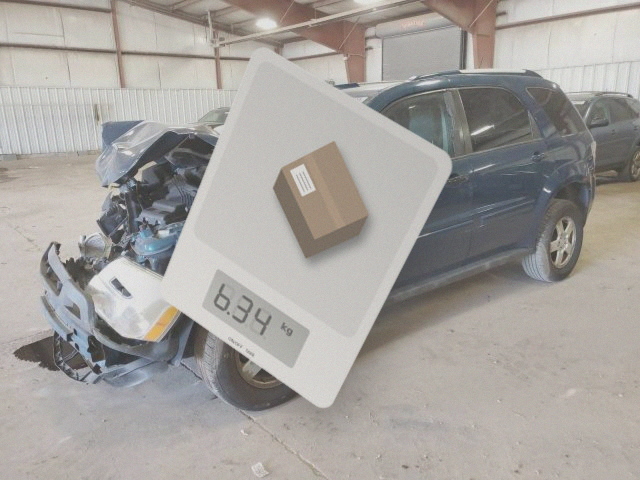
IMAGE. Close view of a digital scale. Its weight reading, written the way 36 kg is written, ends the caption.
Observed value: 6.34 kg
